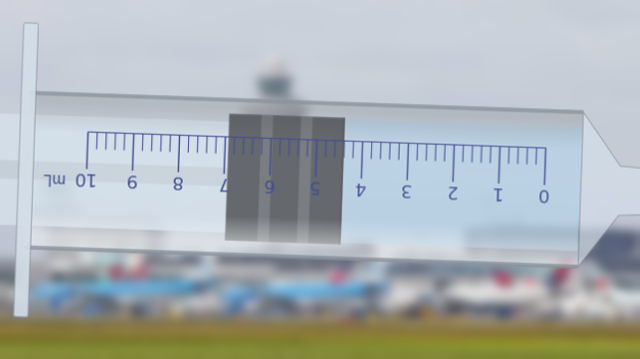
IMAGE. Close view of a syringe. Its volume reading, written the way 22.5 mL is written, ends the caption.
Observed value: 4.4 mL
